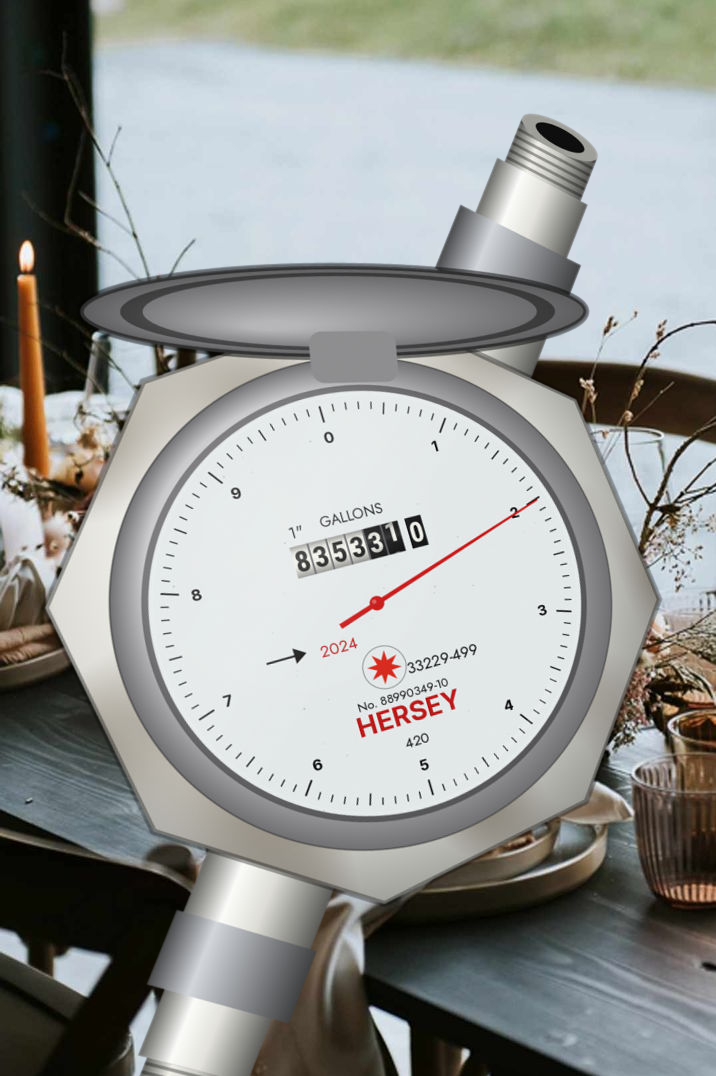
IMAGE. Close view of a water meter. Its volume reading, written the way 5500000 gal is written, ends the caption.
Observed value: 8353312.0 gal
